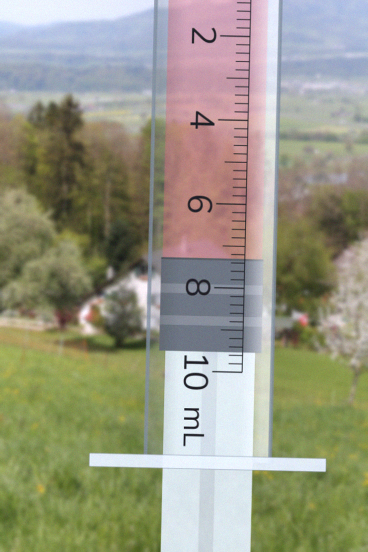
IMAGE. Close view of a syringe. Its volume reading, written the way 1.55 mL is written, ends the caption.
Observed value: 7.3 mL
